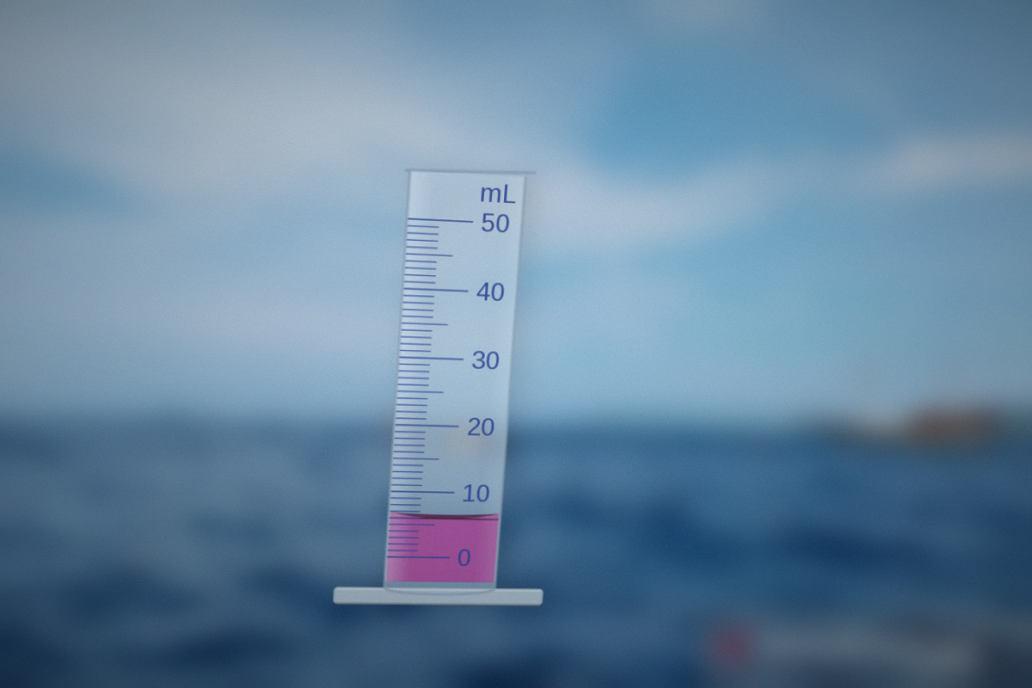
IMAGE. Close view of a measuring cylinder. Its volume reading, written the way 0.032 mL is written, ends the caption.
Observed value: 6 mL
